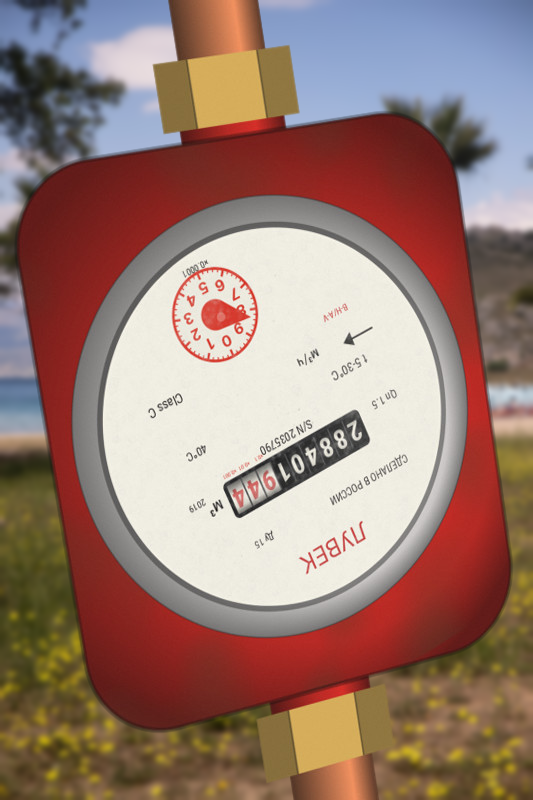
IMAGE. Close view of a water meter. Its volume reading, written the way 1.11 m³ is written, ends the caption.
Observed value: 288401.9448 m³
